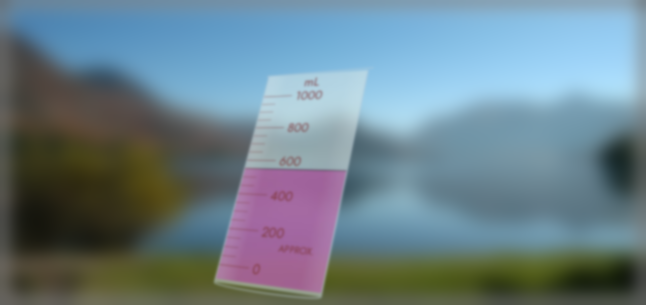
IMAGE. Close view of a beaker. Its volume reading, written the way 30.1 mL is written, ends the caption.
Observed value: 550 mL
